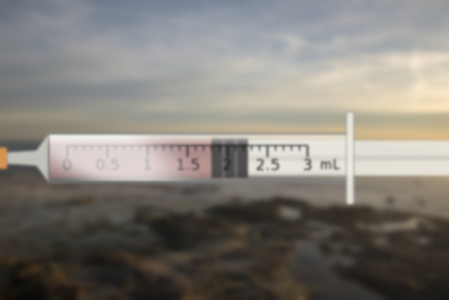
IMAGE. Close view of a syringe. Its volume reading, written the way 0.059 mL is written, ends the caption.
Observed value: 1.8 mL
